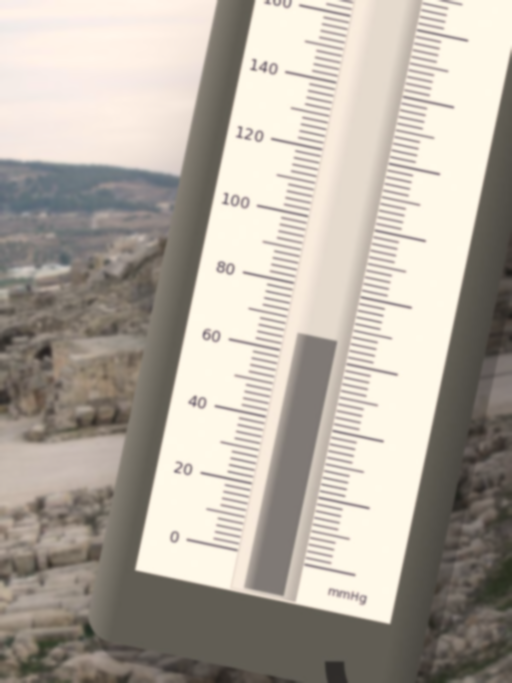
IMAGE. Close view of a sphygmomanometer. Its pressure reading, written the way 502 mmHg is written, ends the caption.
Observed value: 66 mmHg
